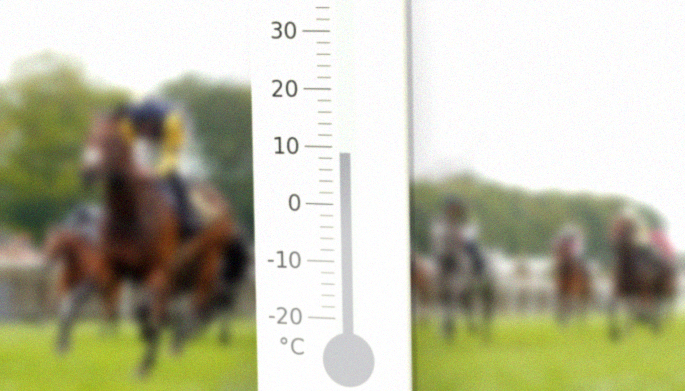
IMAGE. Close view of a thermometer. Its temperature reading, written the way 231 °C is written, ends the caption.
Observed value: 9 °C
